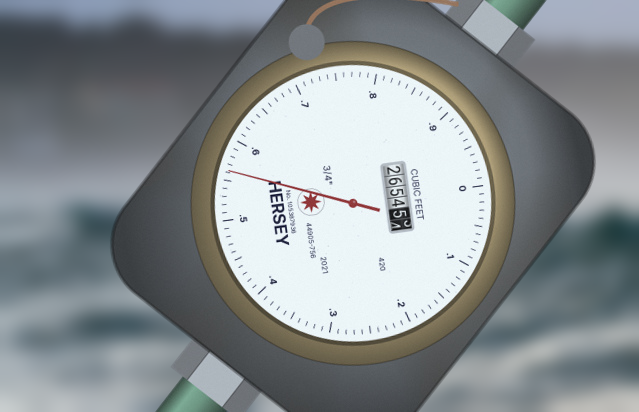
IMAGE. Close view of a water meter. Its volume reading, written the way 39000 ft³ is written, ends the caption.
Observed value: 265453.56 ft³
